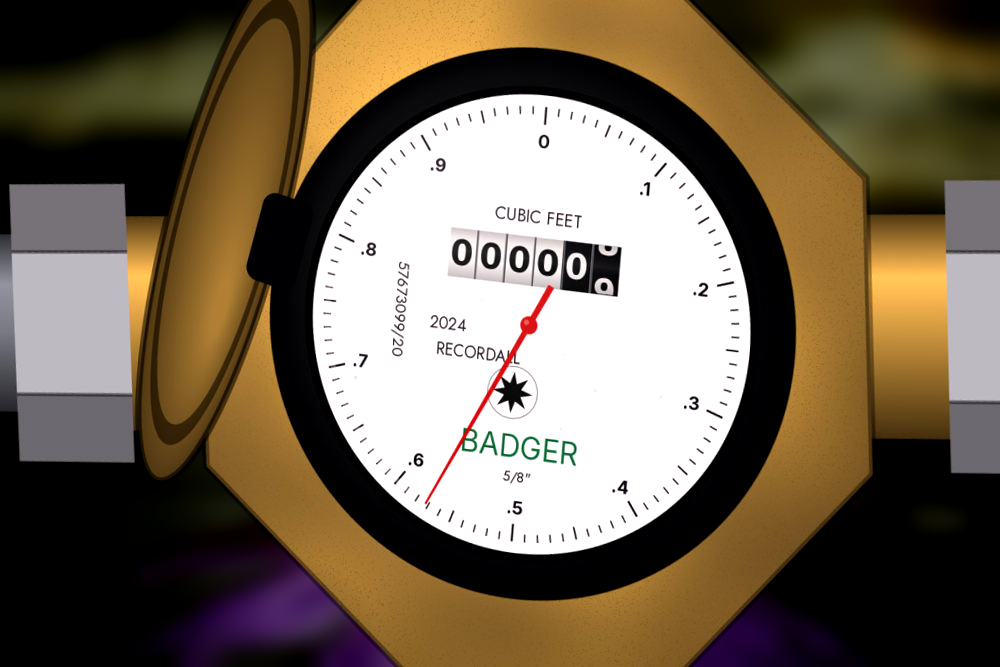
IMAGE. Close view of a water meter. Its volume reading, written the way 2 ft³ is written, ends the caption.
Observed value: 8.57 ft³
